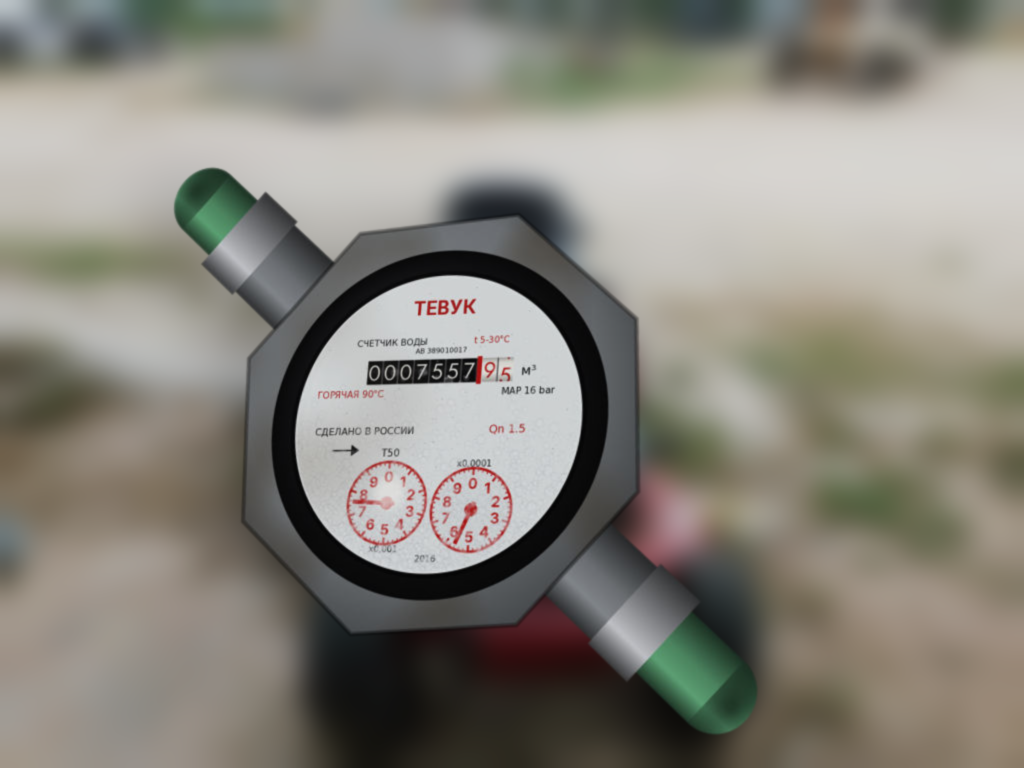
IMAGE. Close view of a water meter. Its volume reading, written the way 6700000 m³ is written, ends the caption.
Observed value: 7557.9475 m³
